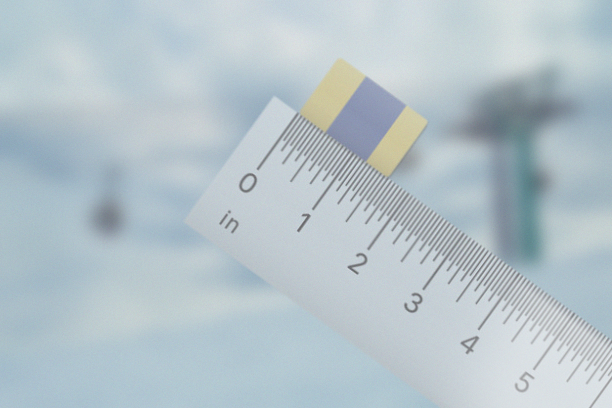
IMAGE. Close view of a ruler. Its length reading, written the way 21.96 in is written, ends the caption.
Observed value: 1.625 in
